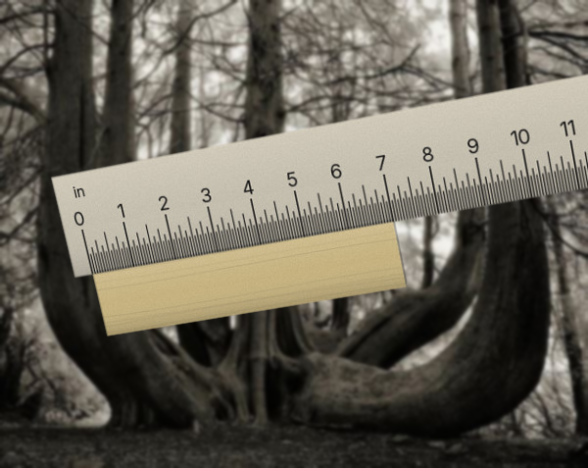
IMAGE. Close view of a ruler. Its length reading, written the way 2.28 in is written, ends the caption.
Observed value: 7 in
